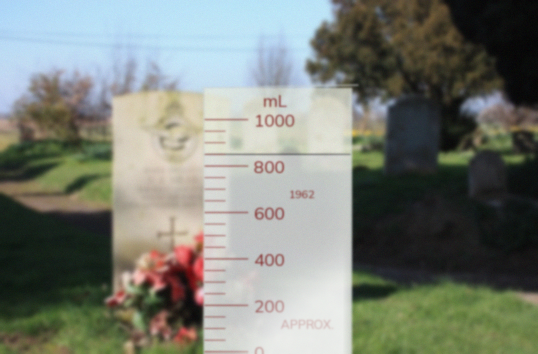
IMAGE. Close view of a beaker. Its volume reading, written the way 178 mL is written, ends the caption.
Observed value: 850 mL
